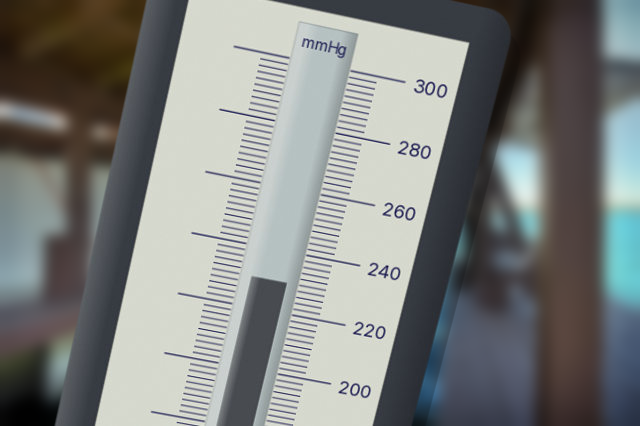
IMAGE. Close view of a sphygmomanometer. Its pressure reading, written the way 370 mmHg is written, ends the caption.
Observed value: 230 mmHg
